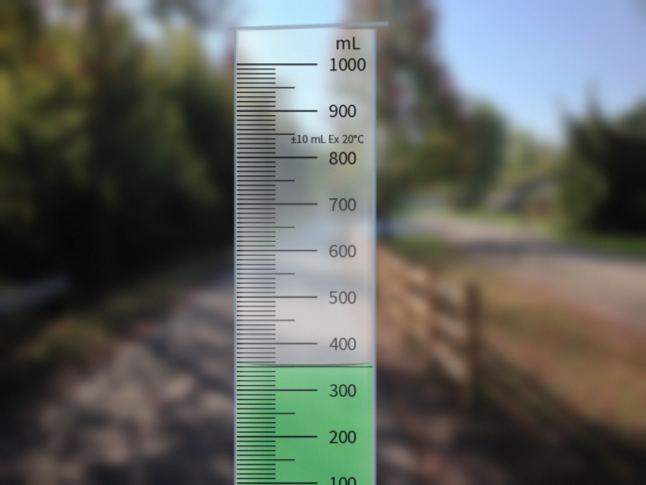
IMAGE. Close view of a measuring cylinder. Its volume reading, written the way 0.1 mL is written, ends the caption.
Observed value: 350 mL
